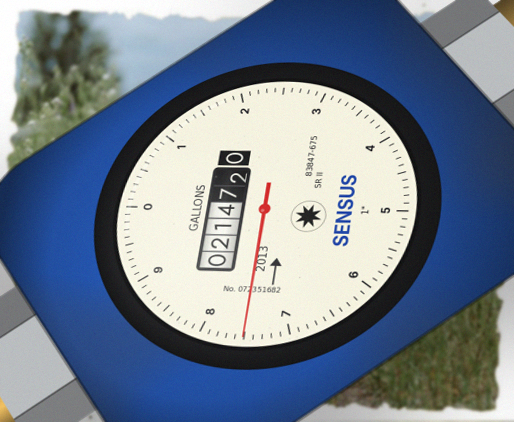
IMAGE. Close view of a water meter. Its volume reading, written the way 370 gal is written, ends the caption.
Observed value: 214717.5 gal
